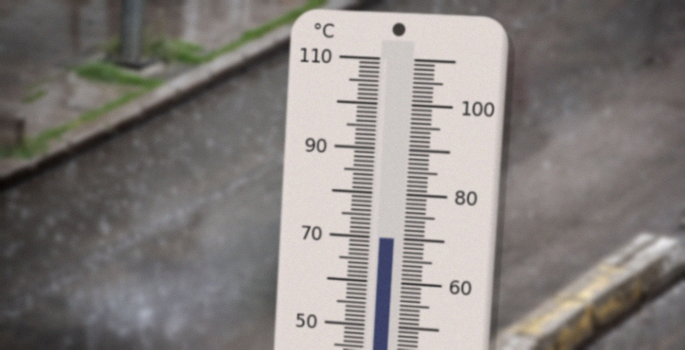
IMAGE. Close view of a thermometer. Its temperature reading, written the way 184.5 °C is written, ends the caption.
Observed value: 70 °C
